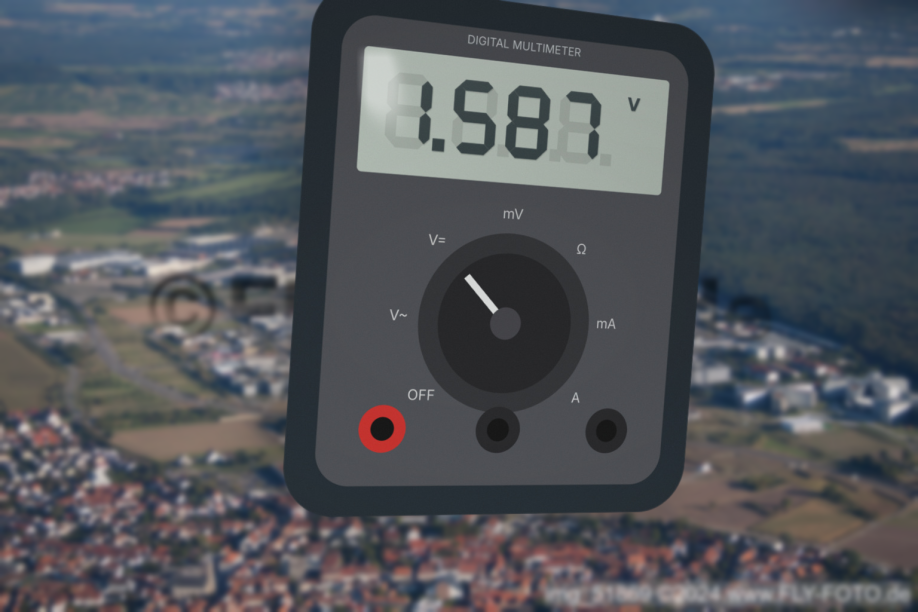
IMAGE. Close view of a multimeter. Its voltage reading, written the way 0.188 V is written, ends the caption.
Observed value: 1.587 V
